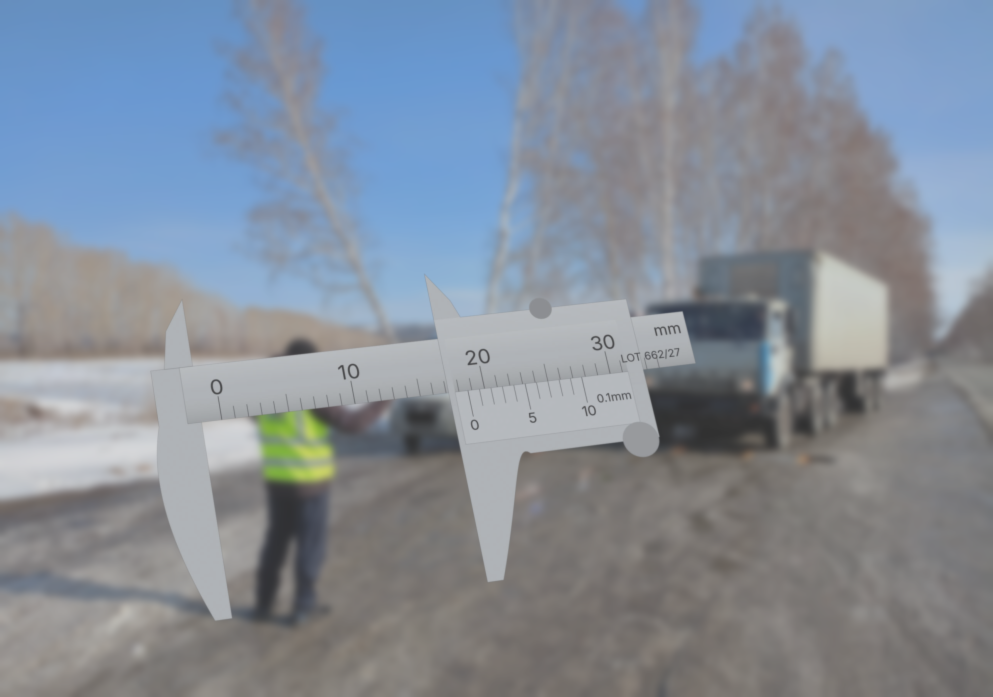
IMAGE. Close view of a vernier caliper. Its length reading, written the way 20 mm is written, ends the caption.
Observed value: 18.7 mm
